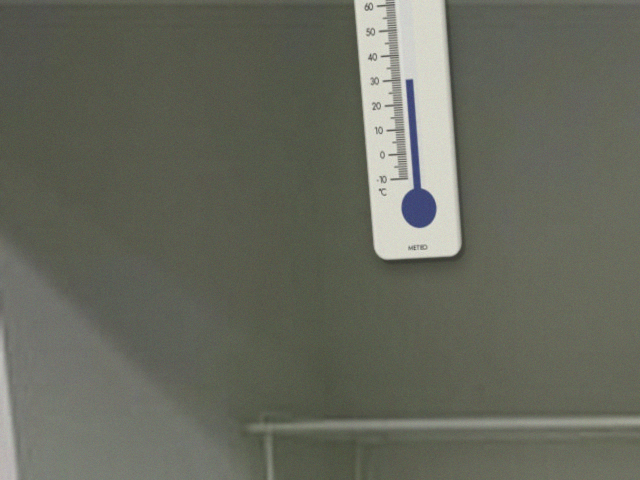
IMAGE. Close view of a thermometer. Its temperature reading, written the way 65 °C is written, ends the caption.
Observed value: 30 °C
